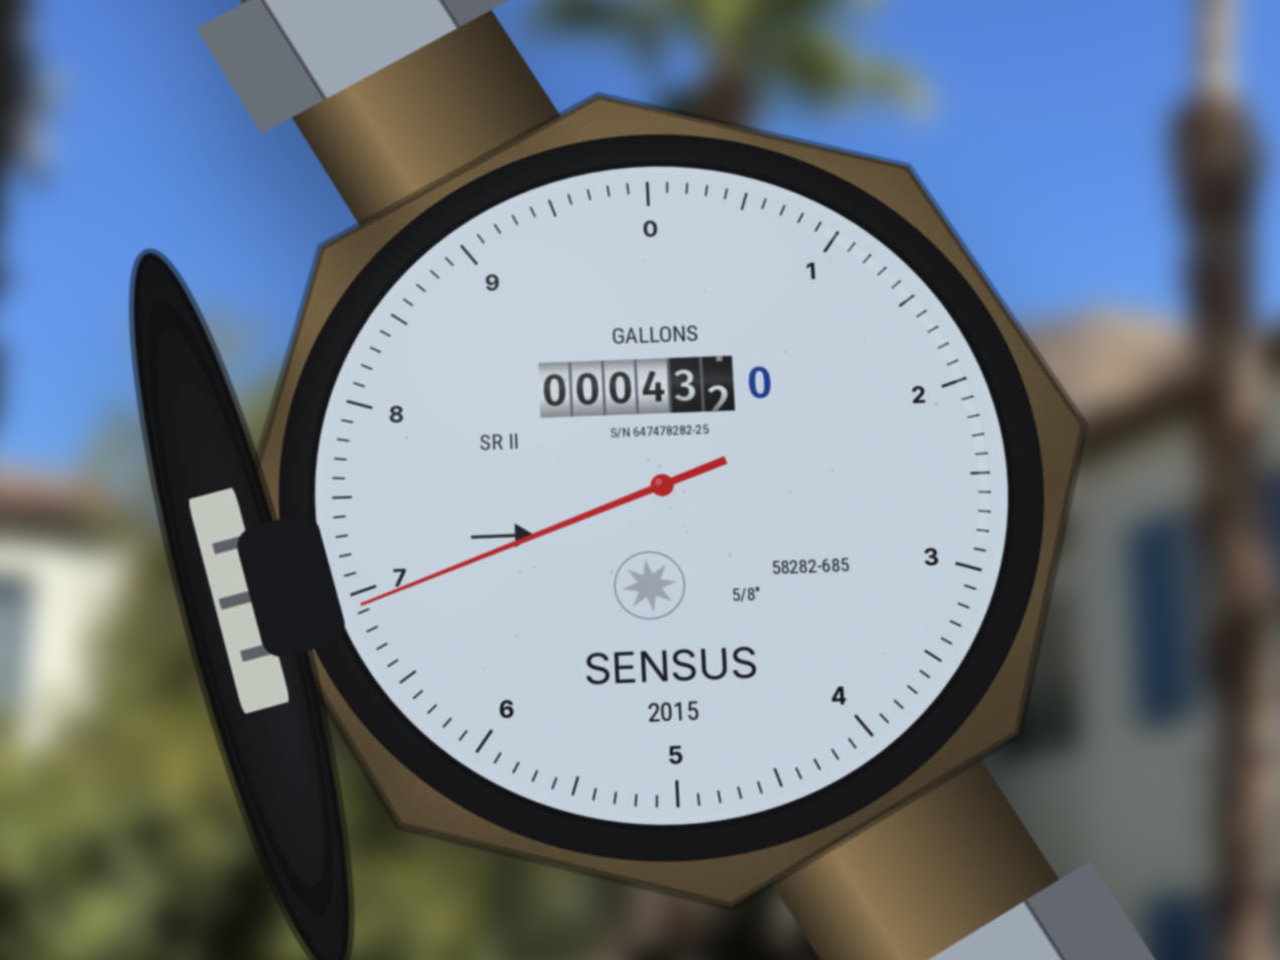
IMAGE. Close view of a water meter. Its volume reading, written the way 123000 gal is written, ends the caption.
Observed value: 4316.9 gal
